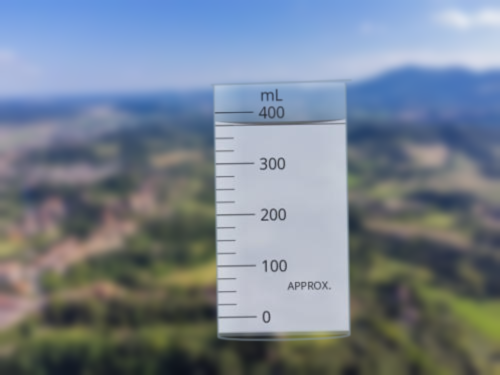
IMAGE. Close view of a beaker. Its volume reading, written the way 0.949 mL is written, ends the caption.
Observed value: 375 mL
